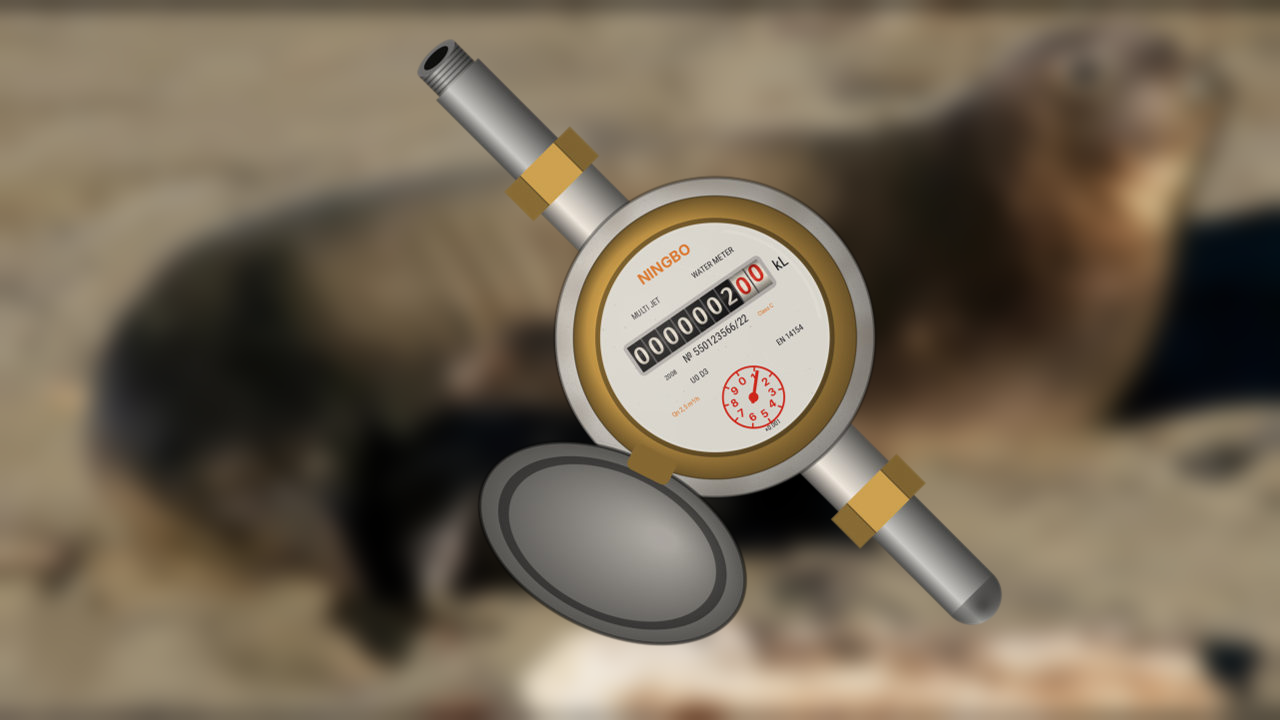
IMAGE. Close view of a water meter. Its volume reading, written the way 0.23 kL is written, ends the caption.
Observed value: 2.001 kL
